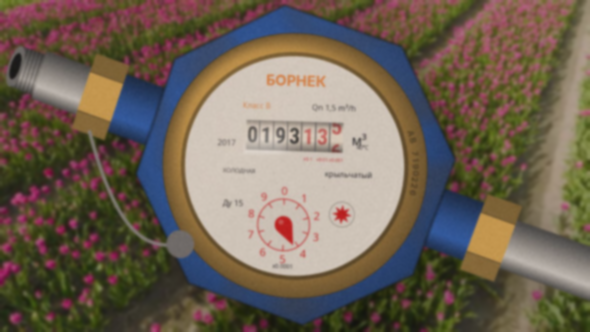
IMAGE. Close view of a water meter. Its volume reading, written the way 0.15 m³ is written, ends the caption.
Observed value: 193.1354 m³
